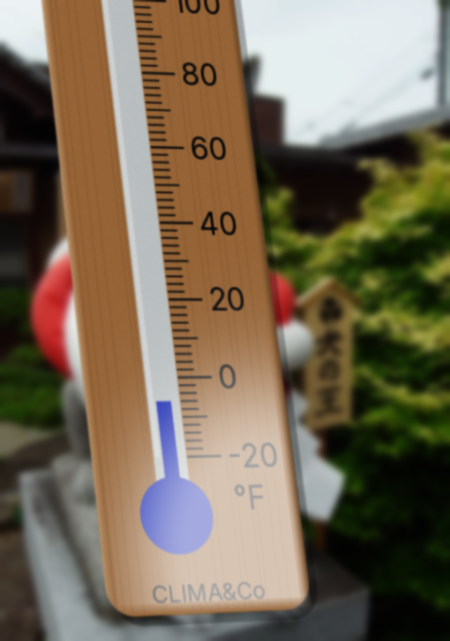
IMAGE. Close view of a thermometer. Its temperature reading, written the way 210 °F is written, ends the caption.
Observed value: -6 °F
